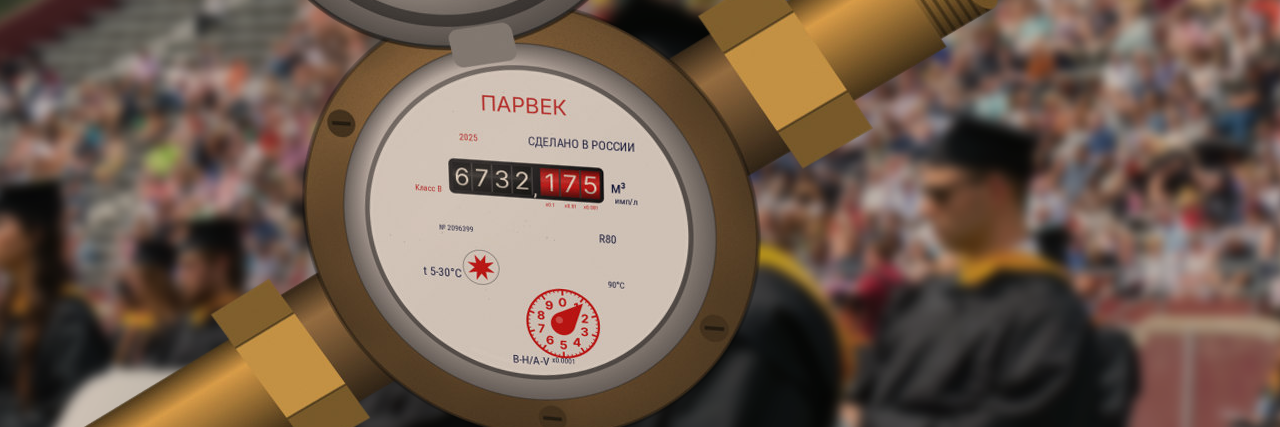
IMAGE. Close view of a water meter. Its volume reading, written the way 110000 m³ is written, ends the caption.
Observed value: 6732.1751 m³
